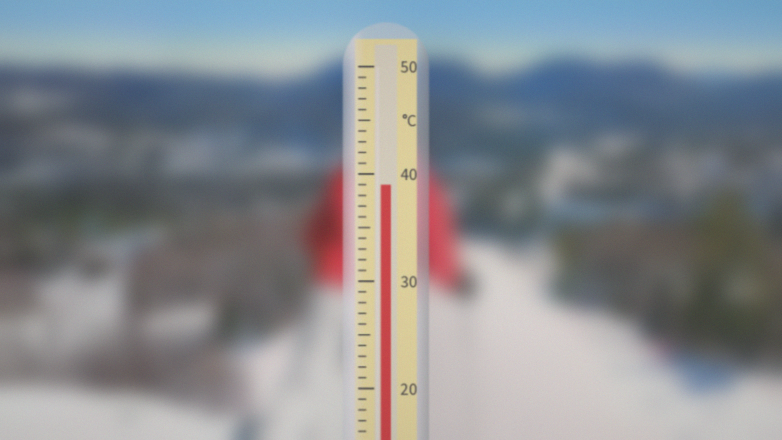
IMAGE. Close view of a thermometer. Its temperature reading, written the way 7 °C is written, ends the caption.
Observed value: 39 °C
